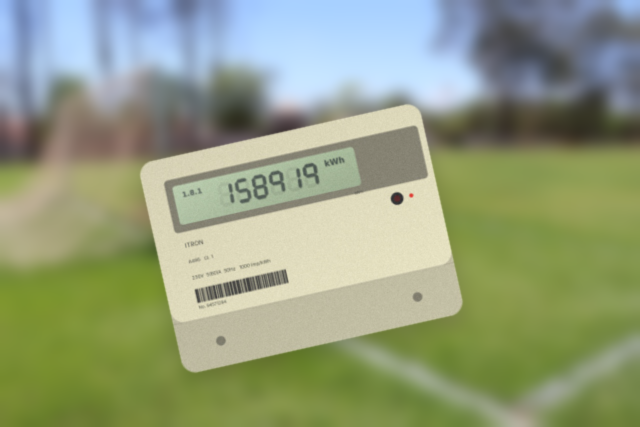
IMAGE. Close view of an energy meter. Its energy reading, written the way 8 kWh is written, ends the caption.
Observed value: 158919 kWh
